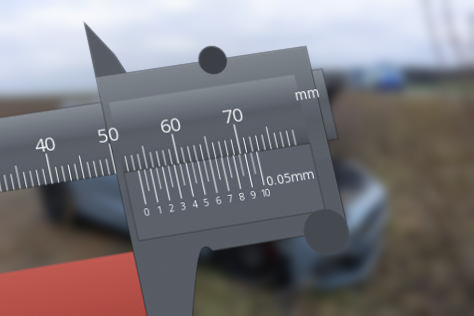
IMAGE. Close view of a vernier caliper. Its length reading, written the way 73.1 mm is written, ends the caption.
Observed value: 53.6 mm
